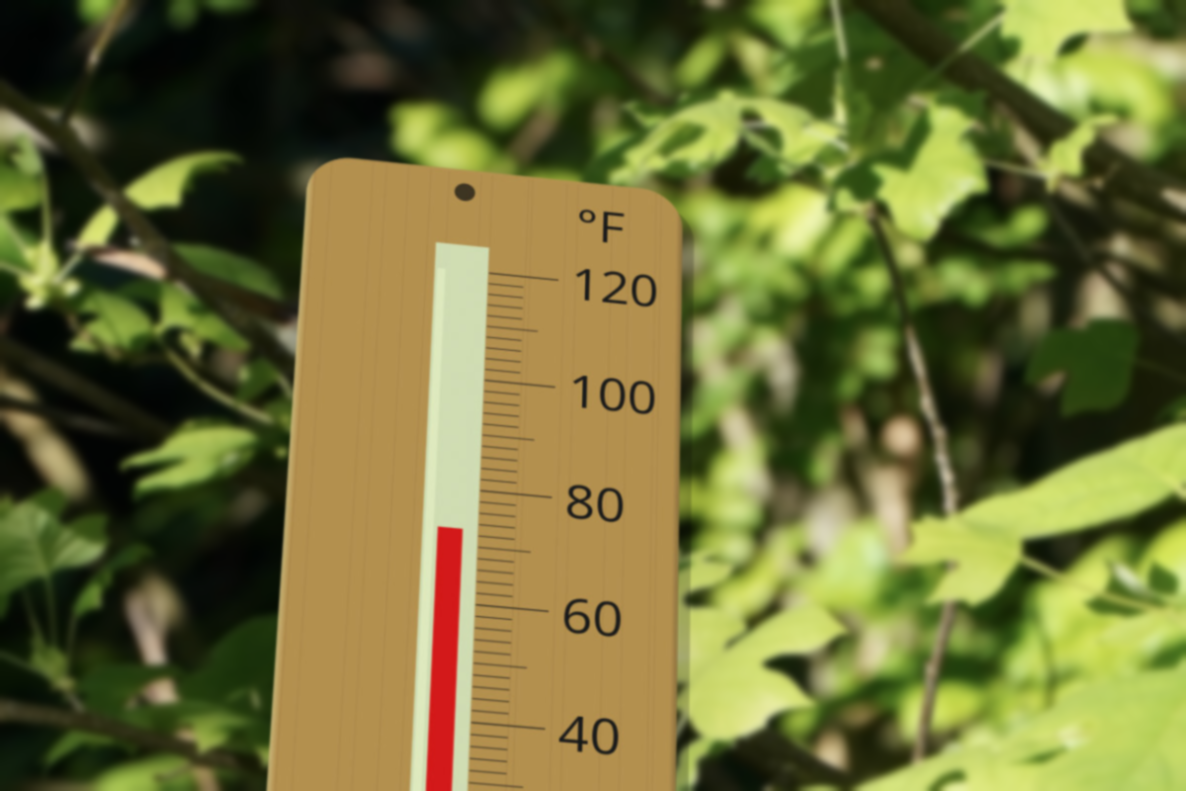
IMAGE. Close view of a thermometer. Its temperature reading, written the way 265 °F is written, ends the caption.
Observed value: 73 °F
